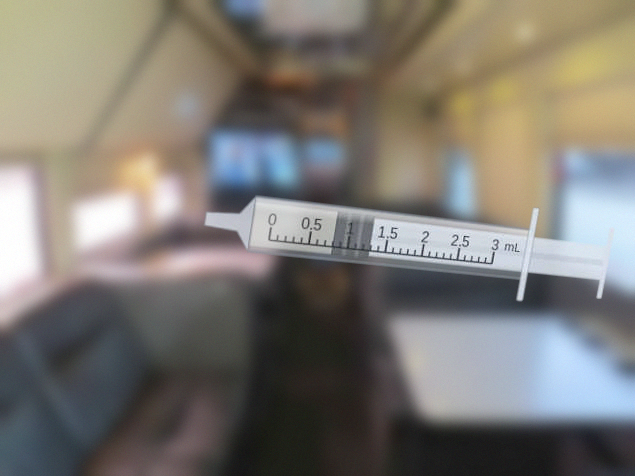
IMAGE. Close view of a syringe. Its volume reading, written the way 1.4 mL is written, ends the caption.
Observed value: 0.8 mL
